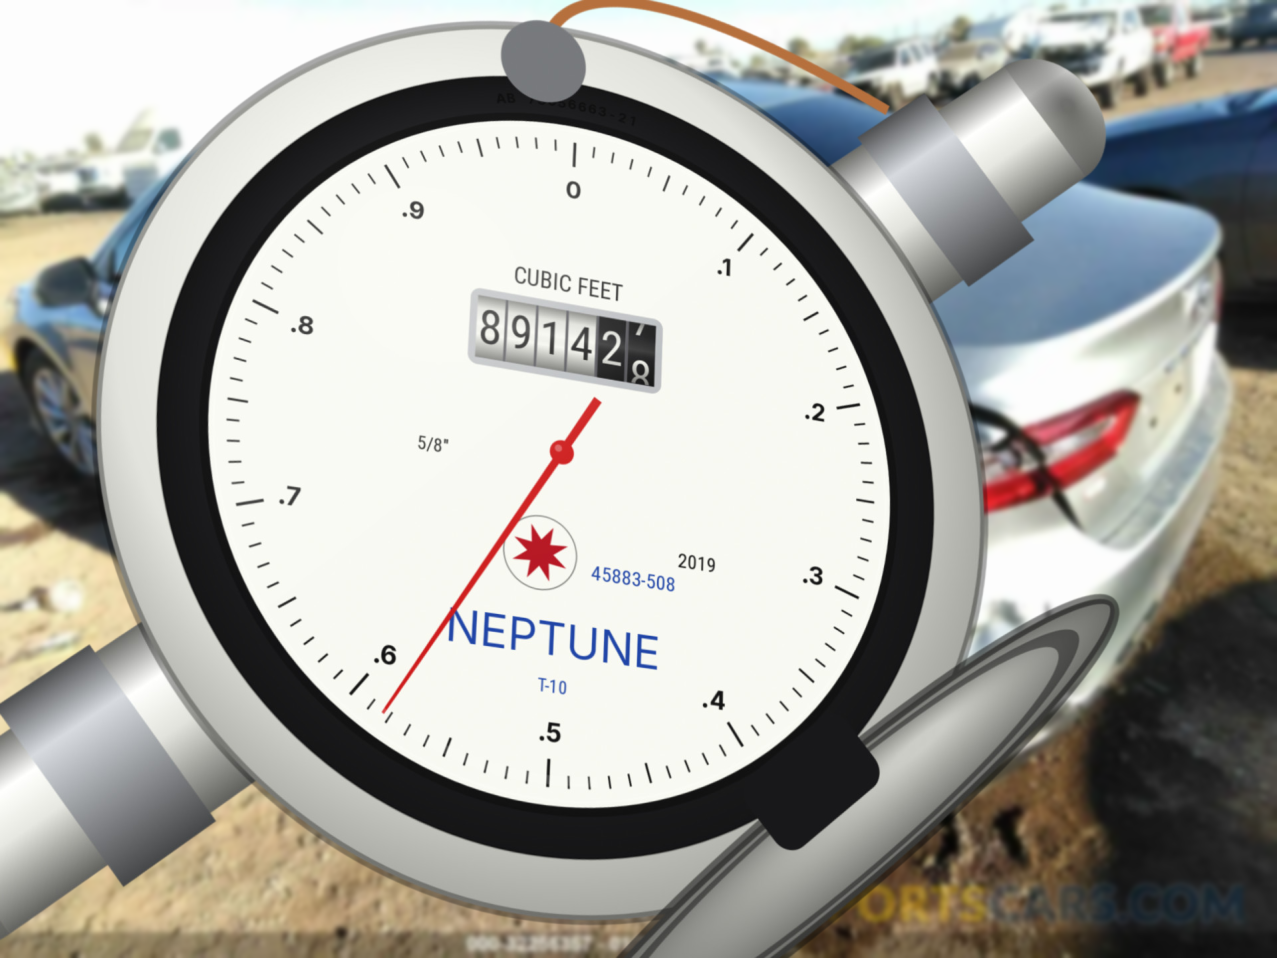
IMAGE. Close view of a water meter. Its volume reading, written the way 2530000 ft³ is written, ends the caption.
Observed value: 891427.58 ft³
